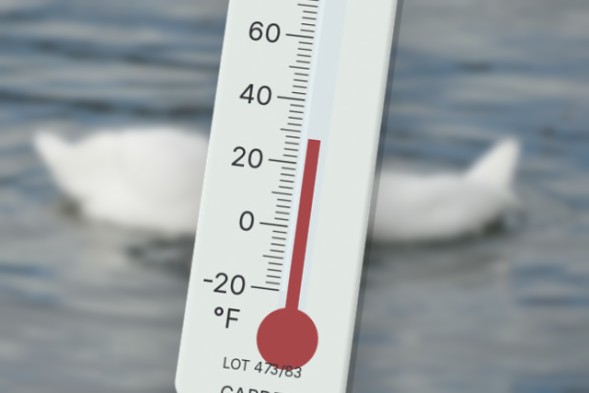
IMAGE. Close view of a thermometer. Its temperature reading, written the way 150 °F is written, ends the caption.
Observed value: 28 °F
